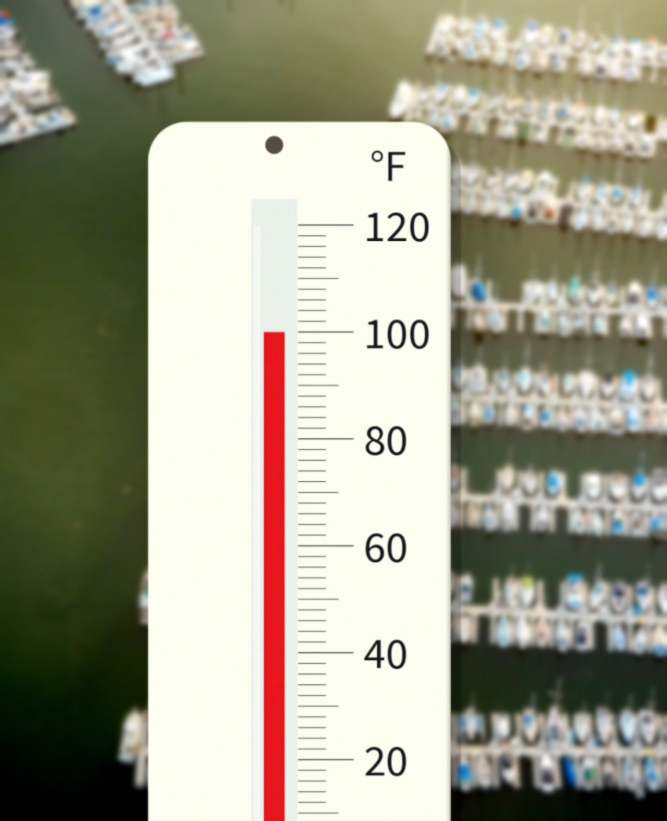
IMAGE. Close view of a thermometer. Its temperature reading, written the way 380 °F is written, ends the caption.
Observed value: 100 °F
